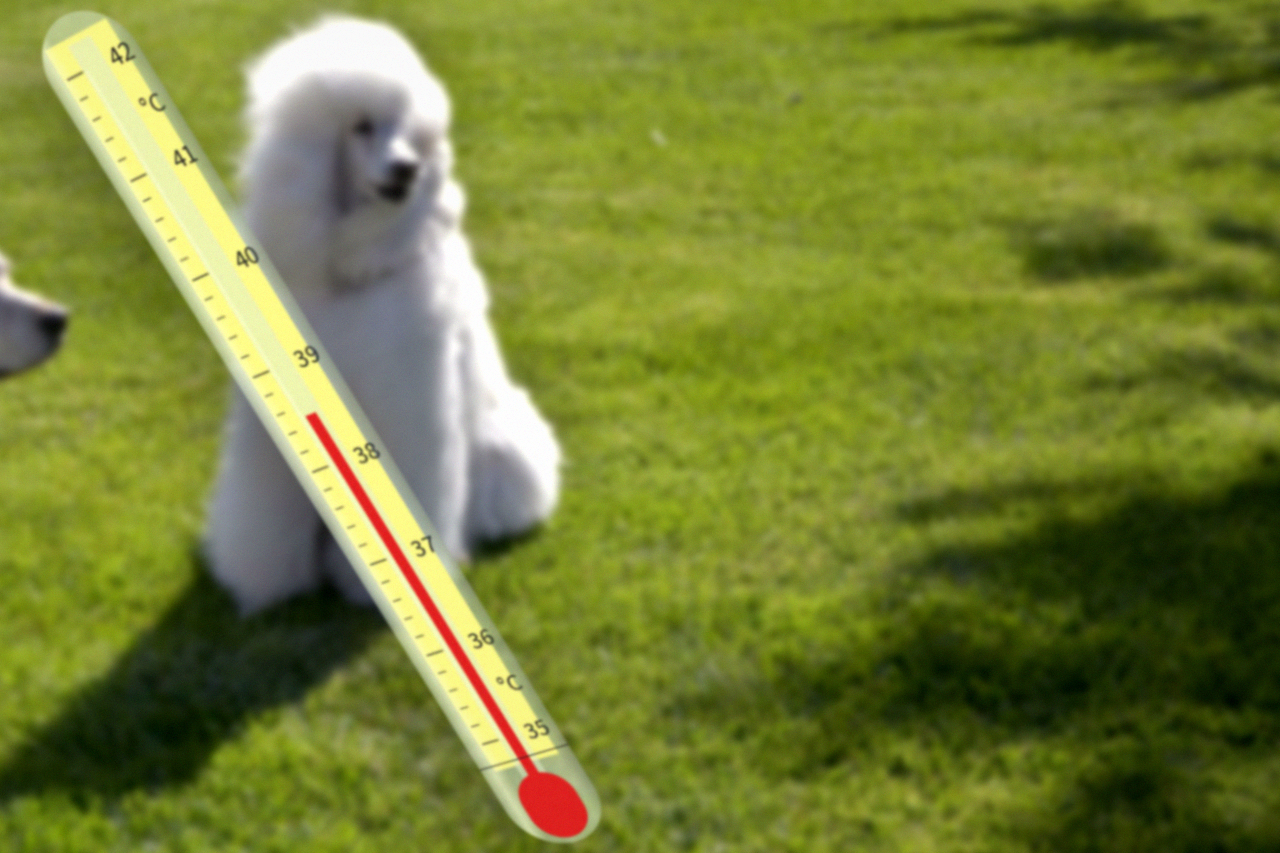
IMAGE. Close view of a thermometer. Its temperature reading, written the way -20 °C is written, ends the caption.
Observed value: 38.5 °C
